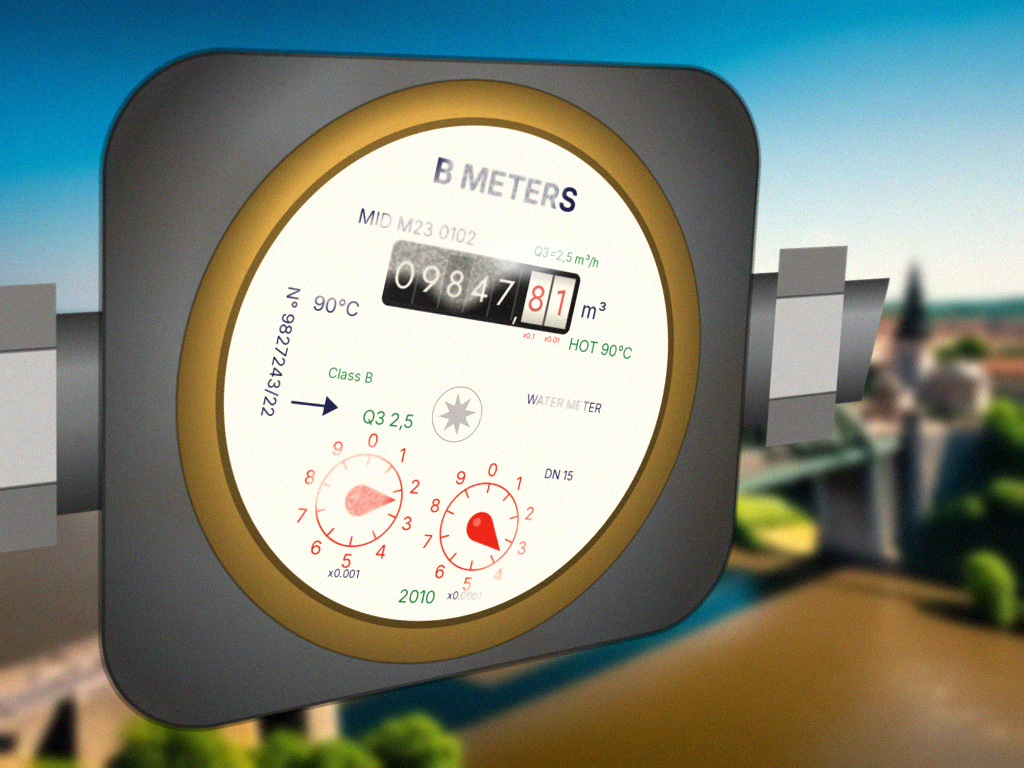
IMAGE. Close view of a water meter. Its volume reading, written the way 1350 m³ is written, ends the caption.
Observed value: 9847.8123 m³
